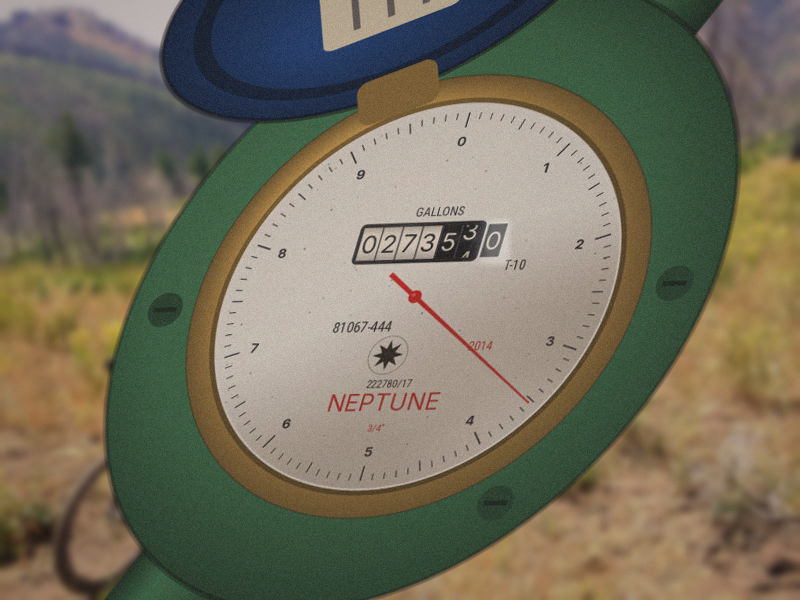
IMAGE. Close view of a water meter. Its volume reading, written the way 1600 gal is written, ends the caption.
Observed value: 273533.5 gal
